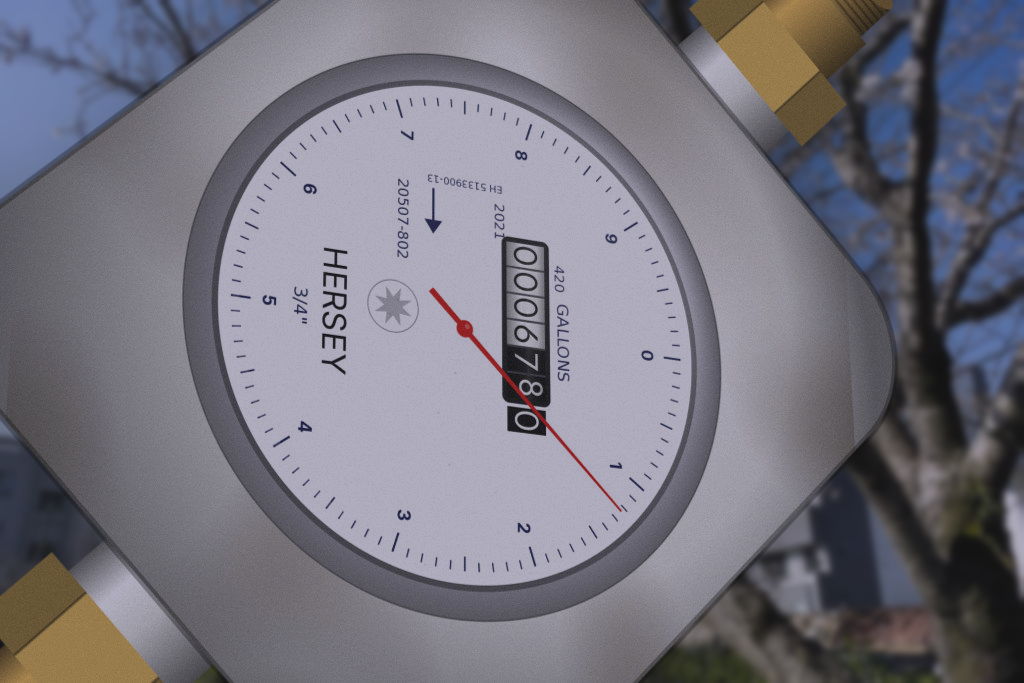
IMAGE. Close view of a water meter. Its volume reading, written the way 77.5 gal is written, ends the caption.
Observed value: 6781.2 gal
